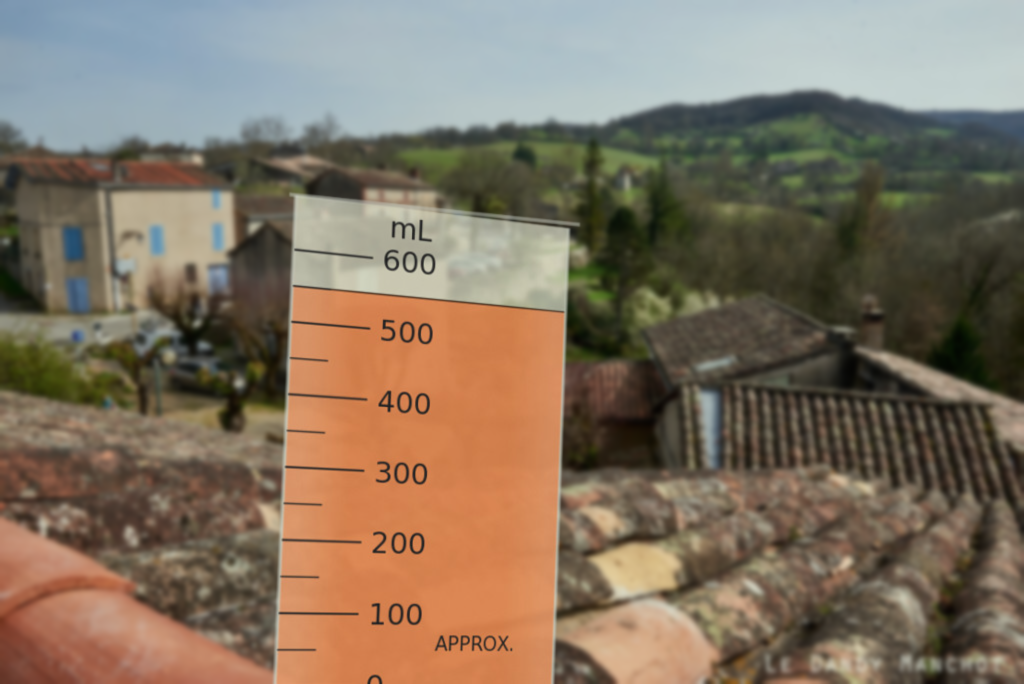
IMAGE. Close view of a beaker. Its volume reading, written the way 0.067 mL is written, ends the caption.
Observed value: 550 mL
